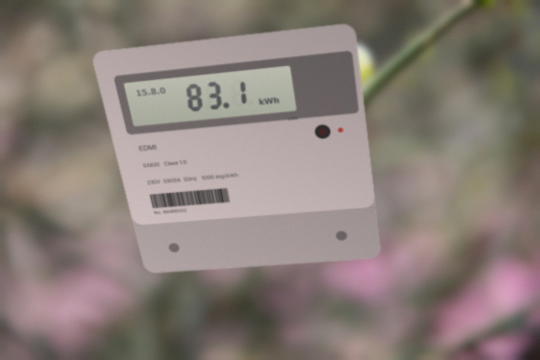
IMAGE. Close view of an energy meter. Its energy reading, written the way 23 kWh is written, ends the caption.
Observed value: 83.1 kWh
